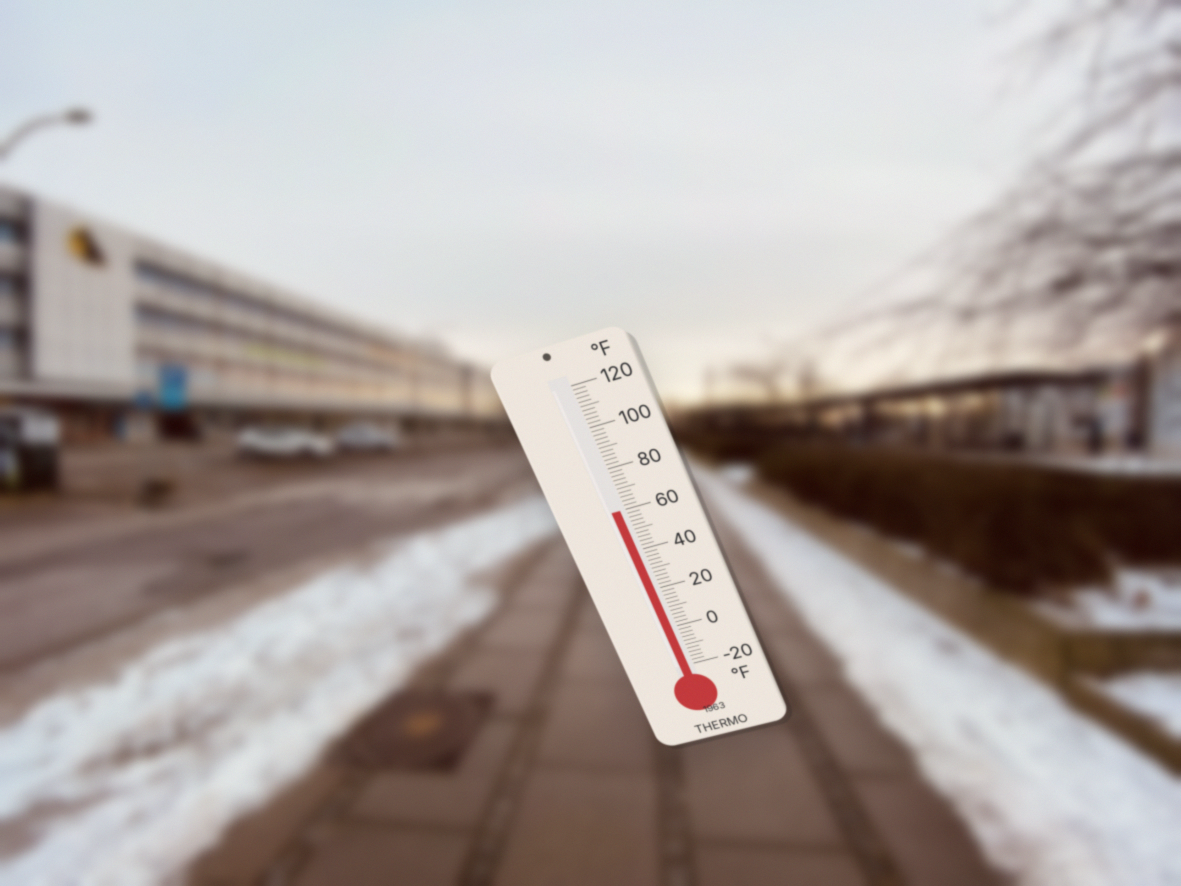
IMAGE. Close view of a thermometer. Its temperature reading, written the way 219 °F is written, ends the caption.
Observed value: 60 °F
